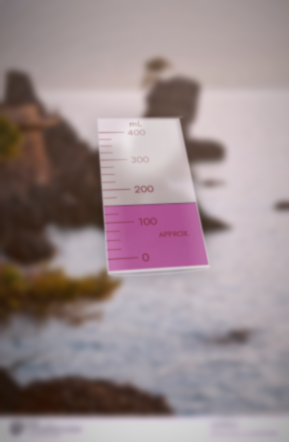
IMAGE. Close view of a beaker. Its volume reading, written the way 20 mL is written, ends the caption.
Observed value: 150 mL
